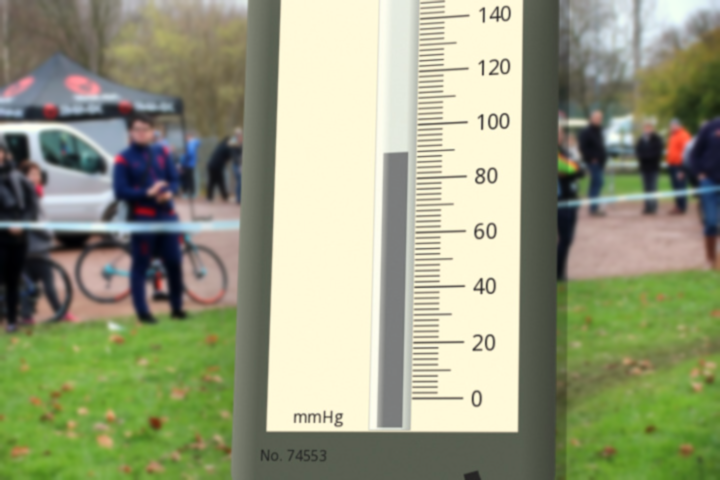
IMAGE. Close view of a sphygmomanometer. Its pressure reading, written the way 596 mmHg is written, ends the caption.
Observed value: 90 mmHg
